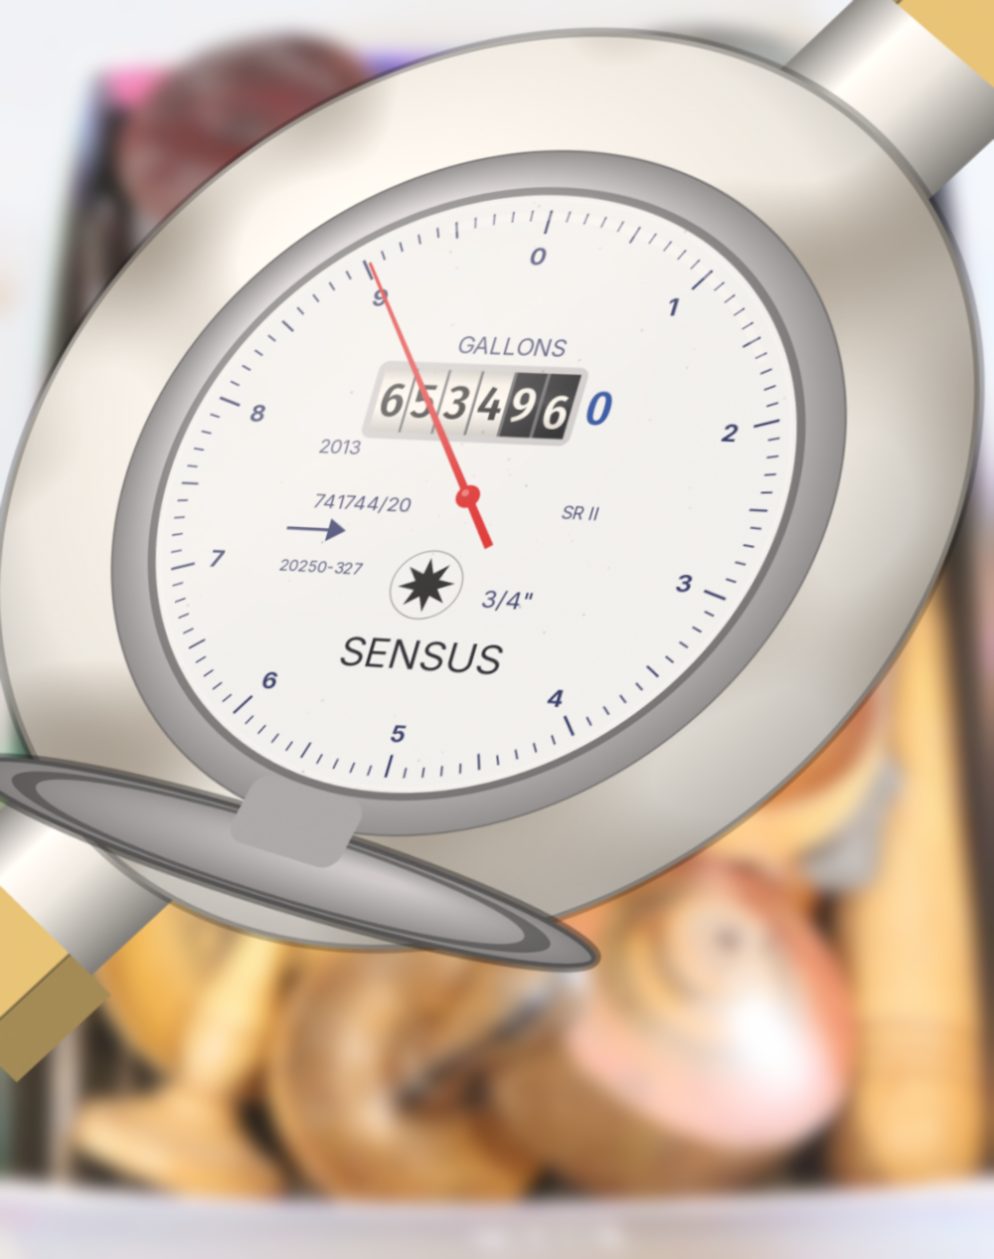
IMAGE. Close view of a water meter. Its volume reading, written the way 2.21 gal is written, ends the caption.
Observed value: 6534959.0 gal
